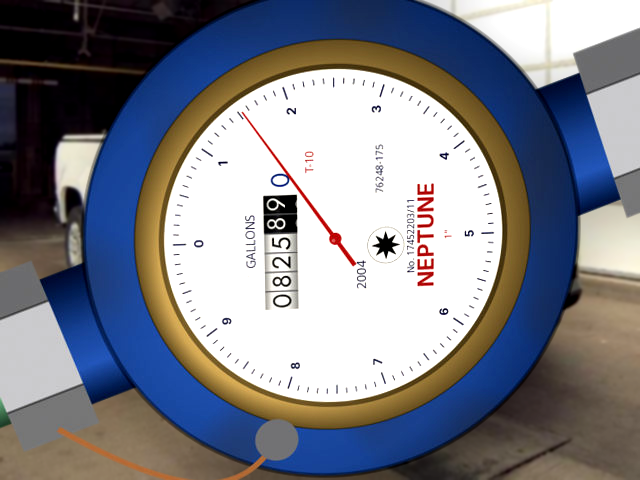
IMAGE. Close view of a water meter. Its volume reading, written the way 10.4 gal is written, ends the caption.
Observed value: 825891.5 gal
